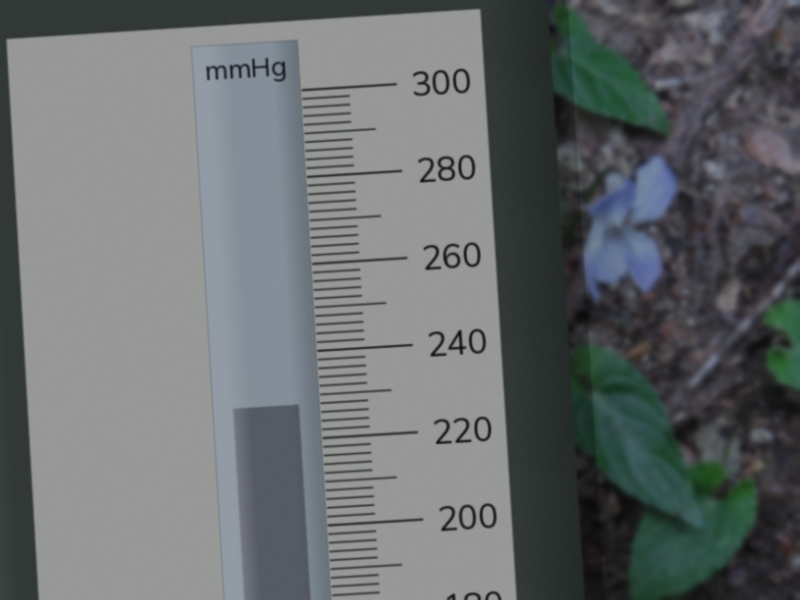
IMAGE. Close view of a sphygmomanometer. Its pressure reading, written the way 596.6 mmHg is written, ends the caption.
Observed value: 228 mmHg
